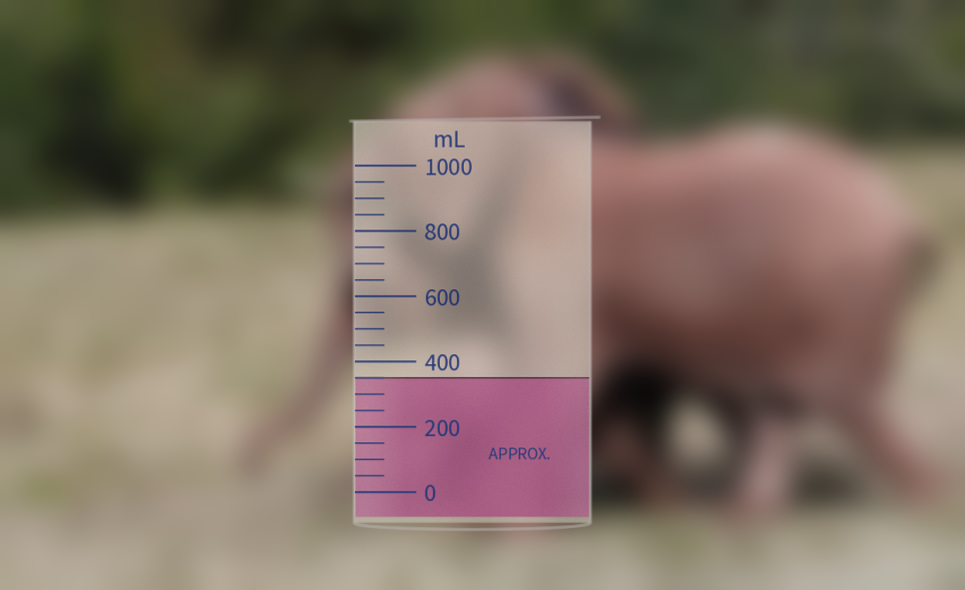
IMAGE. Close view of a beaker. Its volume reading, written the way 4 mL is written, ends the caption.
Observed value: 350 mL
